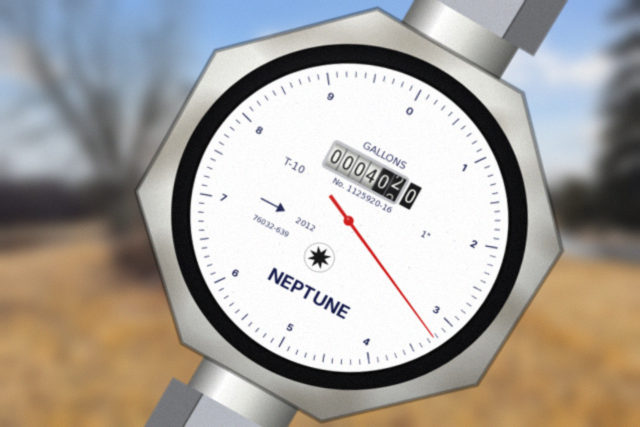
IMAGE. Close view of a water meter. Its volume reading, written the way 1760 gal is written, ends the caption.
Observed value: 4023.2 gal
